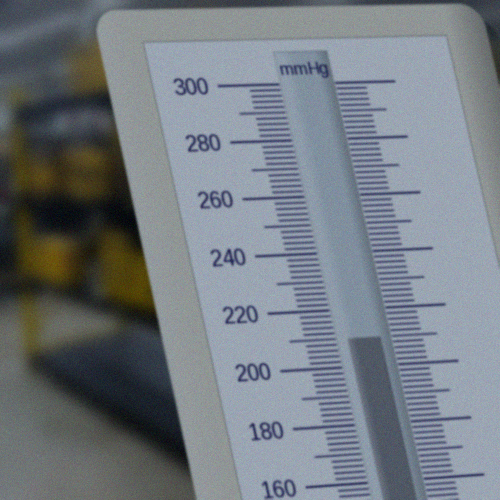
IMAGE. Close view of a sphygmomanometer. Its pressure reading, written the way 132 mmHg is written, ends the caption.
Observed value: 210 mmHg
